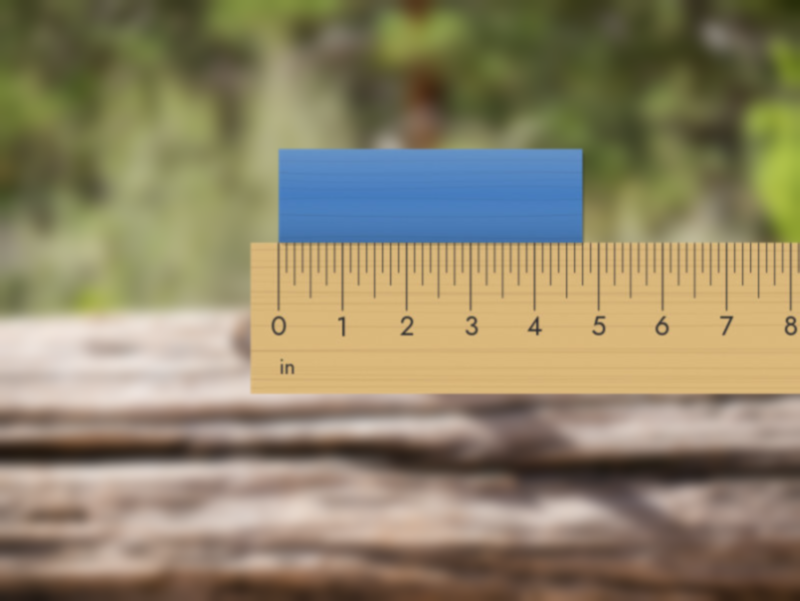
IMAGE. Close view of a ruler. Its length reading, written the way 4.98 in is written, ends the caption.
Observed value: 4.75 in
